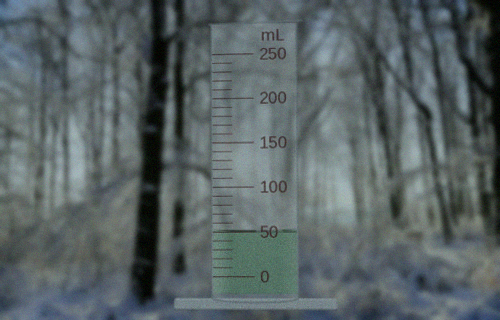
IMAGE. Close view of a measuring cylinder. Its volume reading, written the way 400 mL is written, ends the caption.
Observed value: 50 mL
